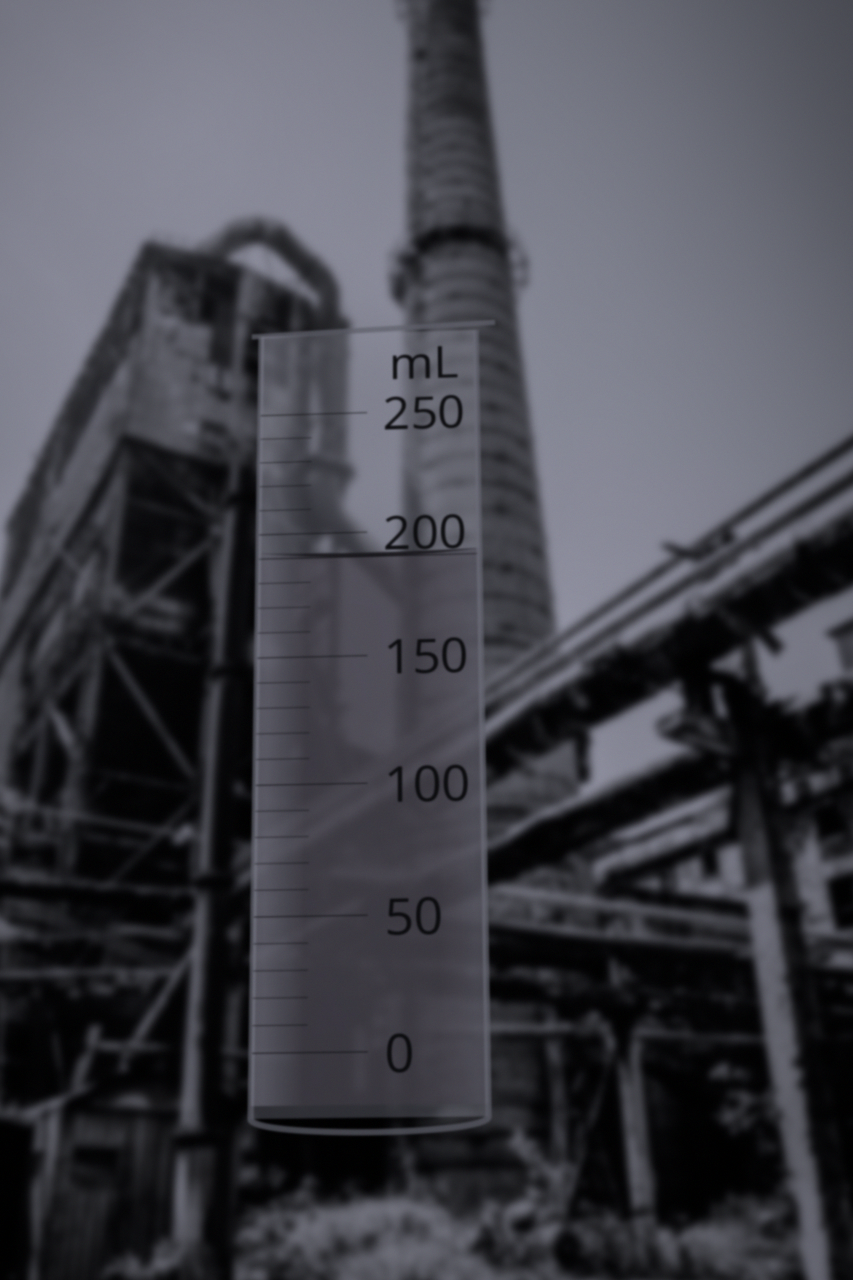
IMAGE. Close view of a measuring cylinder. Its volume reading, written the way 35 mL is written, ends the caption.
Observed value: 190 mL
